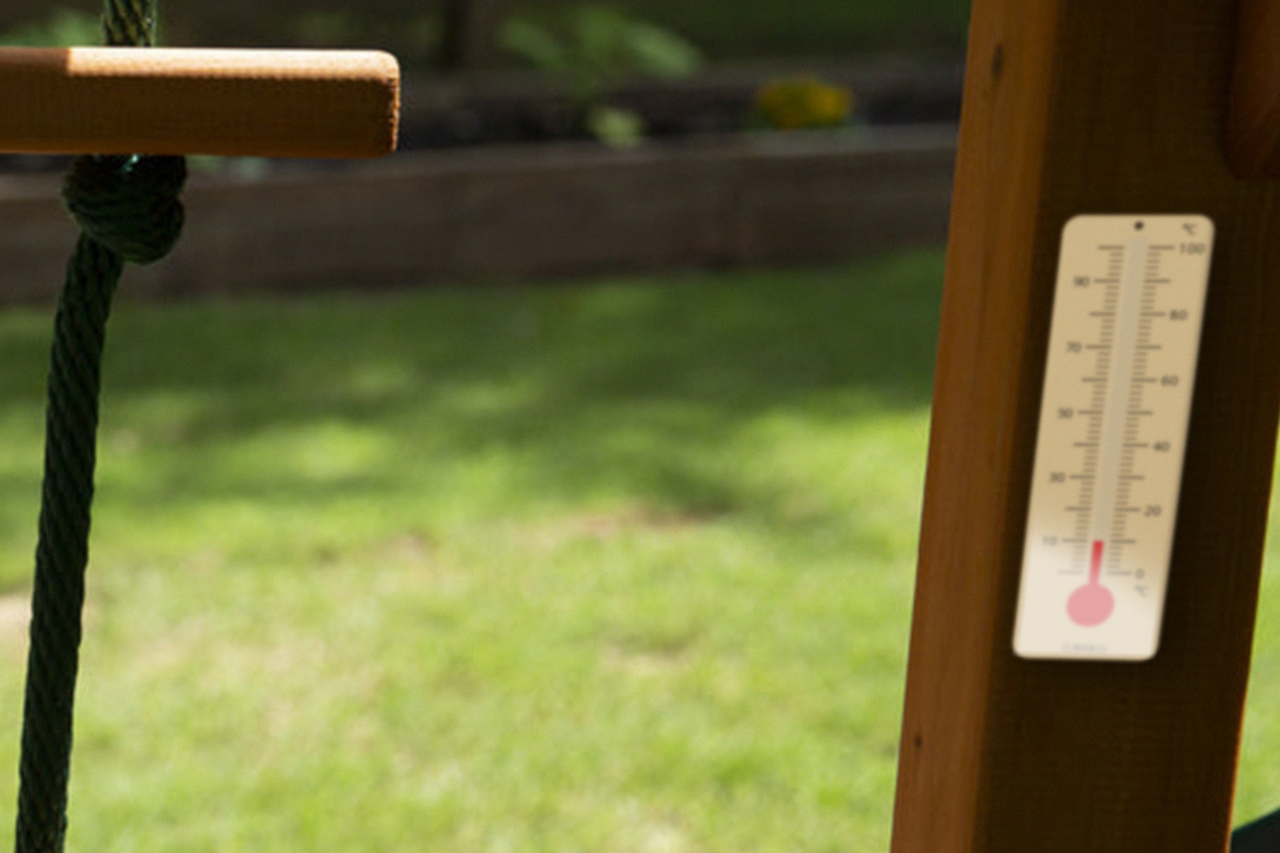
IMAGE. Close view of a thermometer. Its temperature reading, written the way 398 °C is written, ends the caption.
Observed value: 10 °C
